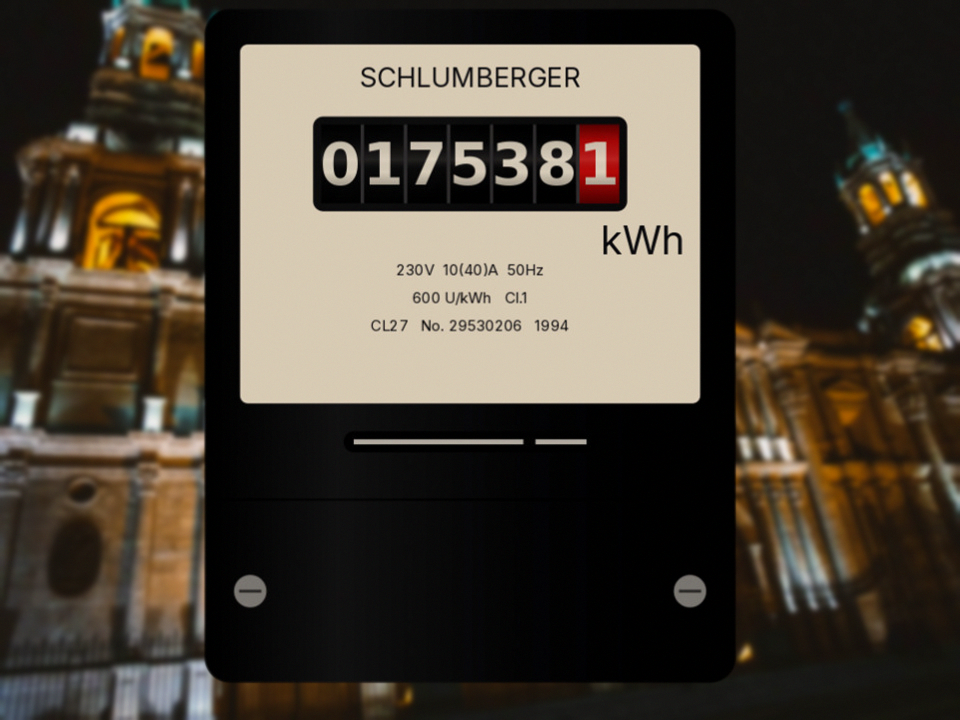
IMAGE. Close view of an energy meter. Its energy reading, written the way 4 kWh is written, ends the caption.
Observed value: 17538.1 kWh
